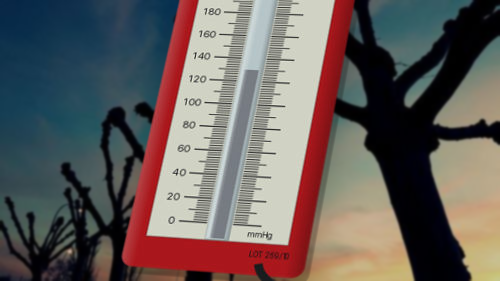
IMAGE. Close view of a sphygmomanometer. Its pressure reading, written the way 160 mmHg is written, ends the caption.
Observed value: 130 mmHg
